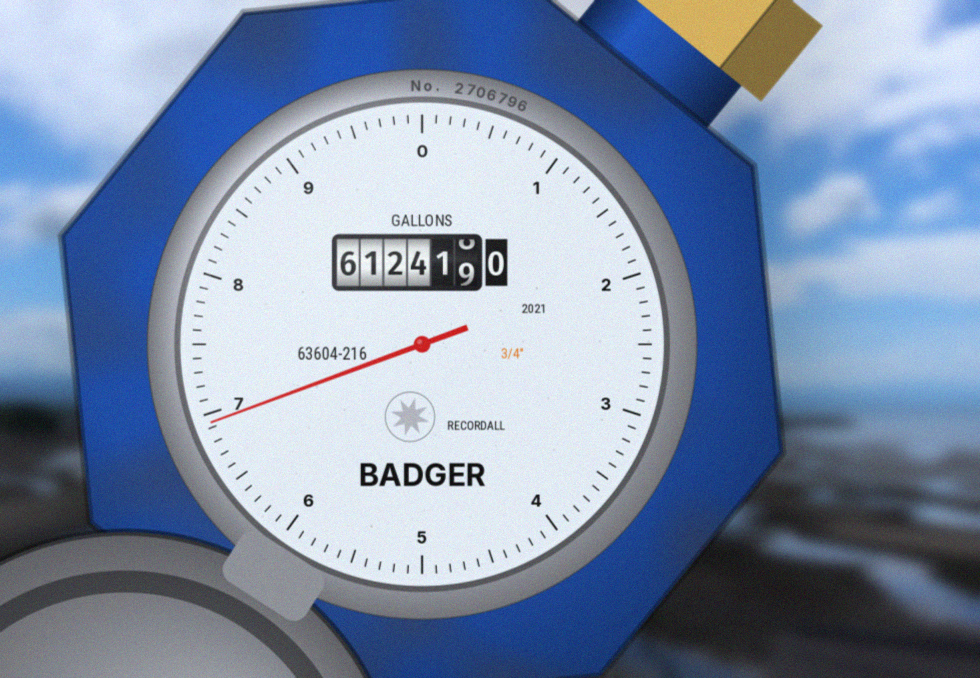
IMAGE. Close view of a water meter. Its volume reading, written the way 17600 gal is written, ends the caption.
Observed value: 6124186.9 gal
